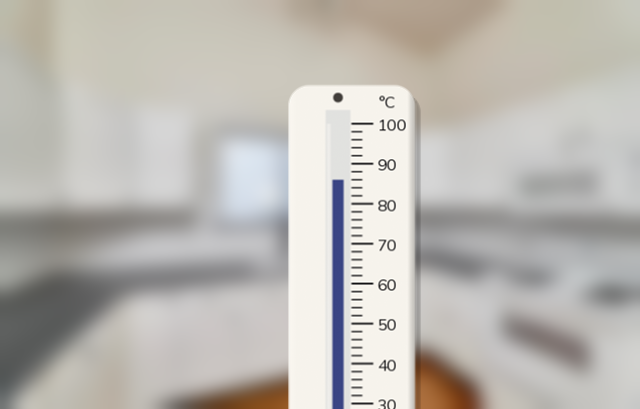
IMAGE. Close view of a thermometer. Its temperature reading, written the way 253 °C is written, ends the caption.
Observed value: 86 °C
